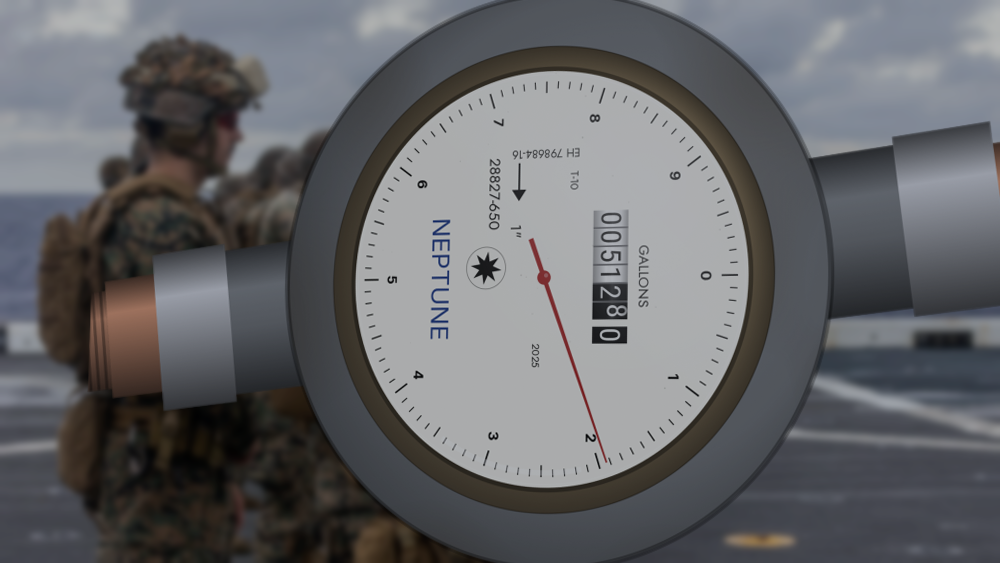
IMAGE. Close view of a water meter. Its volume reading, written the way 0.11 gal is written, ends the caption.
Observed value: 51281.9 gal
